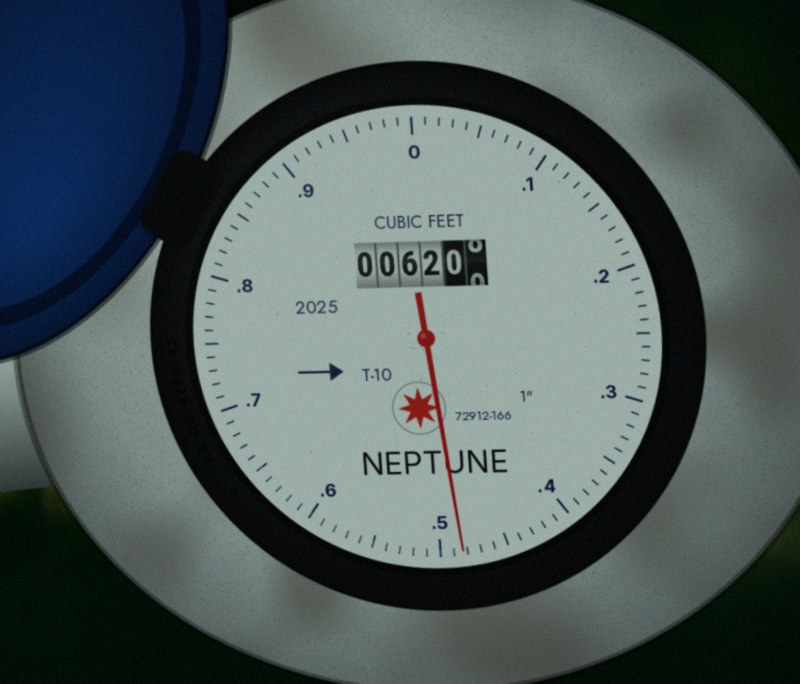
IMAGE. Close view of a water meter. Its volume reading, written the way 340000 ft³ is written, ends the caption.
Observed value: 6208.48 ft³
